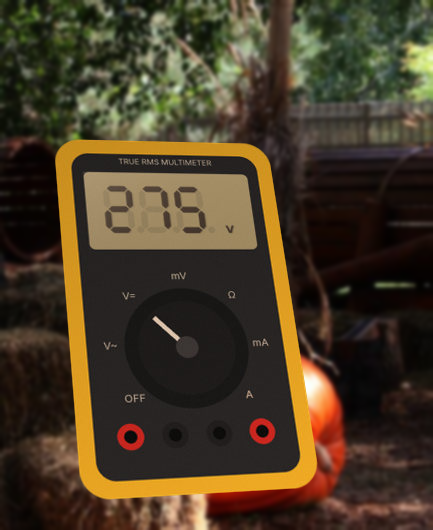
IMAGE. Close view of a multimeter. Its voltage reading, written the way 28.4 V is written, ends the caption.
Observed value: 275 V
